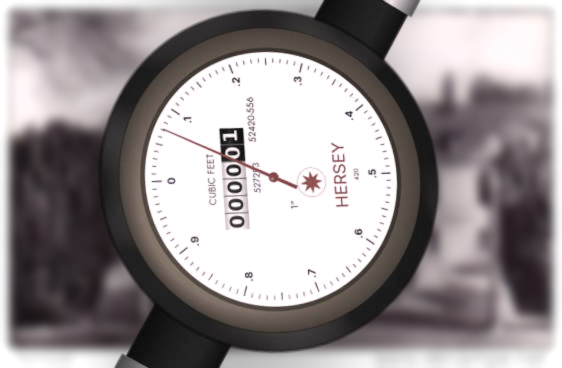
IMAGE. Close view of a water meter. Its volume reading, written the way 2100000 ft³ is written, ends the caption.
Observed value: 1.07 ft³
